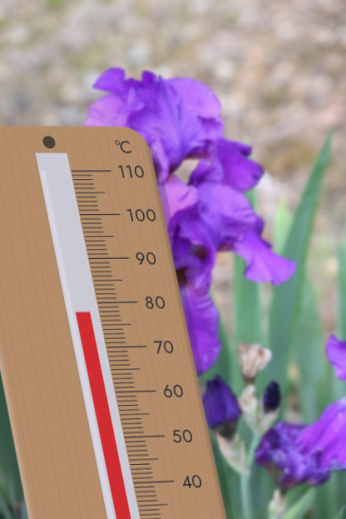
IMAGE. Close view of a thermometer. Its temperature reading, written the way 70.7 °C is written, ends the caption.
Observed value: 78 °C
